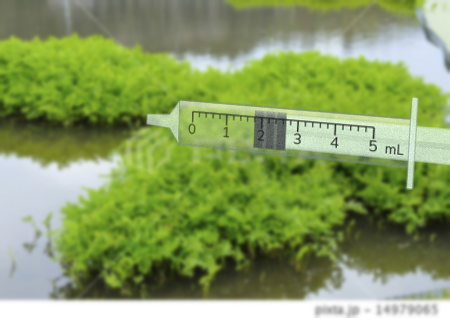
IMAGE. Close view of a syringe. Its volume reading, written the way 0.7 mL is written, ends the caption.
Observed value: 1.8 mL
